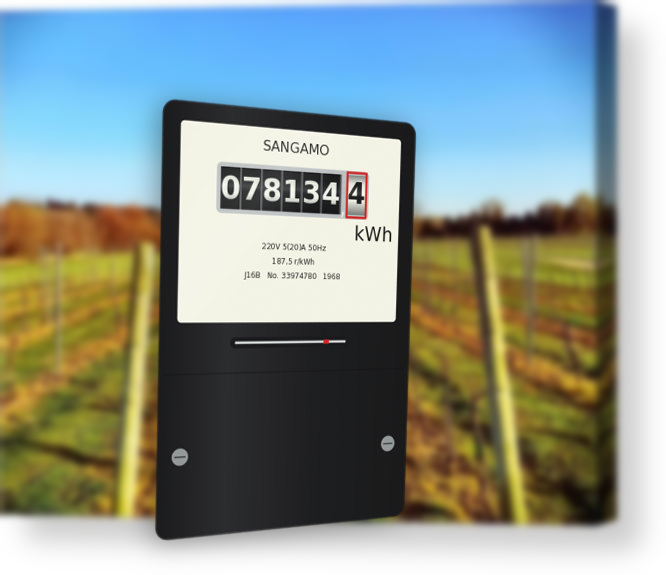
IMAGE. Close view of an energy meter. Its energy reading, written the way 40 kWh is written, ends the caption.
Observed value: 78134.4 kWh
